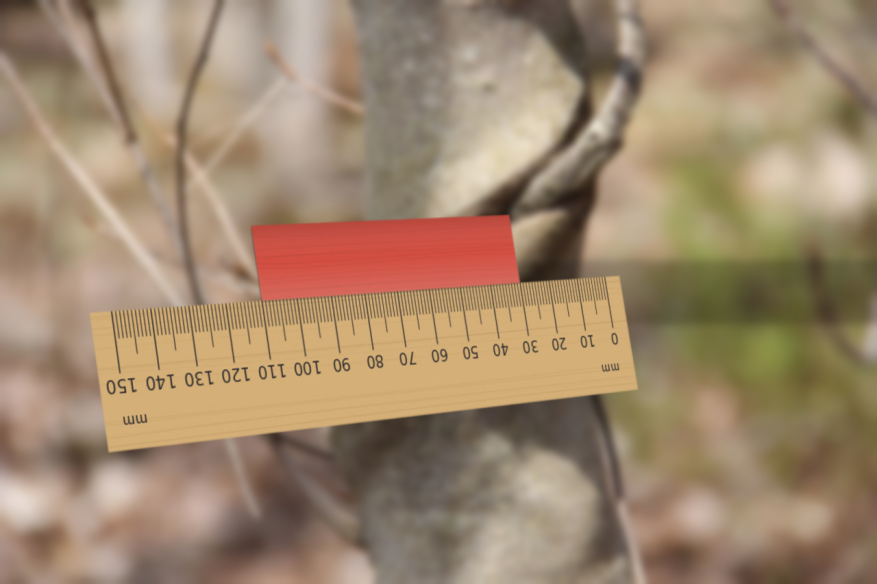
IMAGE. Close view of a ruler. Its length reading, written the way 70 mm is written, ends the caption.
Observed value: 80 mm
